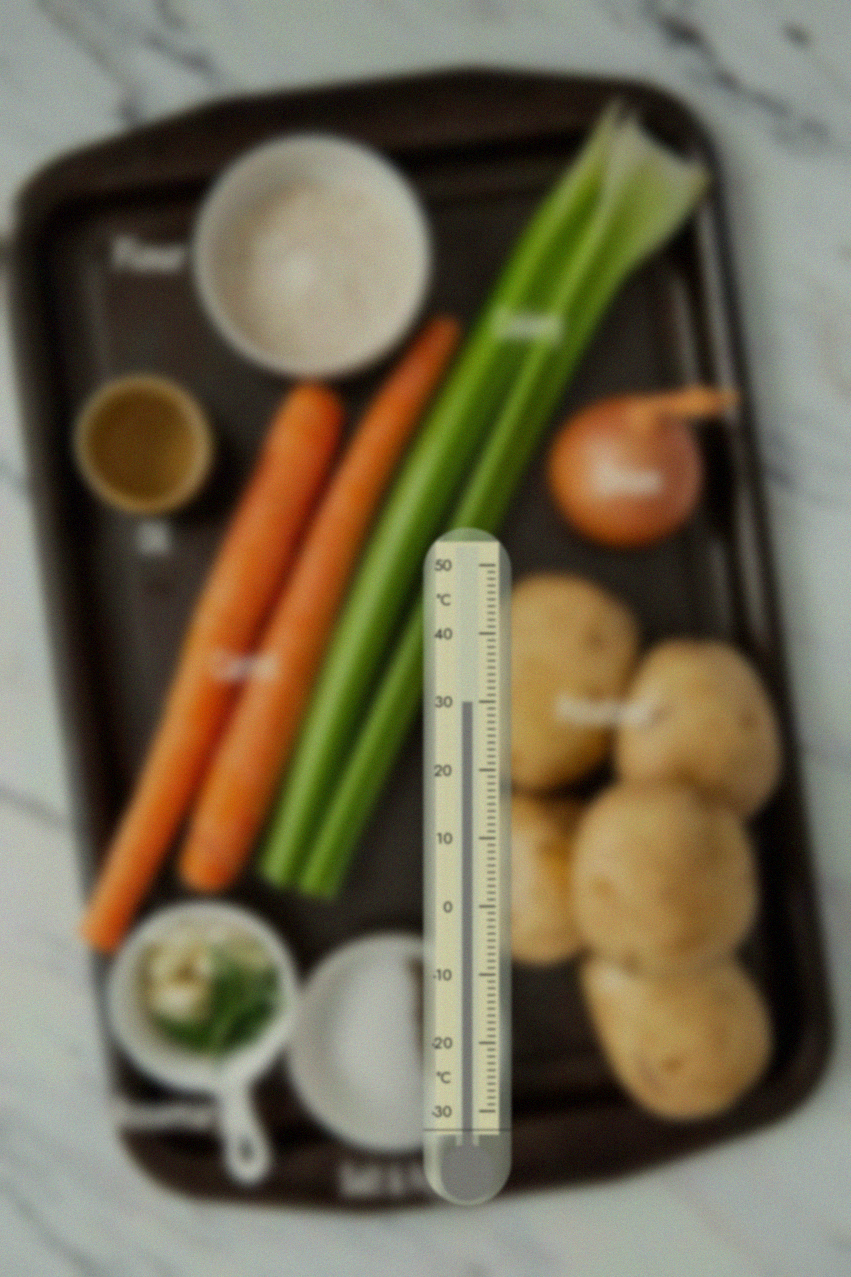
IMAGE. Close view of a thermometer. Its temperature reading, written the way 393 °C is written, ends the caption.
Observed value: 30 °C
